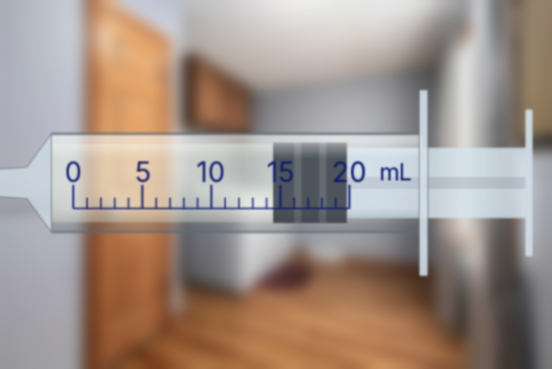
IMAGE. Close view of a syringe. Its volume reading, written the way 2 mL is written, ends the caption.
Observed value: 14.5 mL
